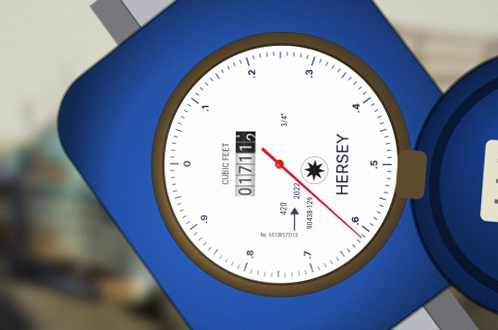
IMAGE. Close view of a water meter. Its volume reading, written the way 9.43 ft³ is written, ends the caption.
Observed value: 17111.61 ft³
